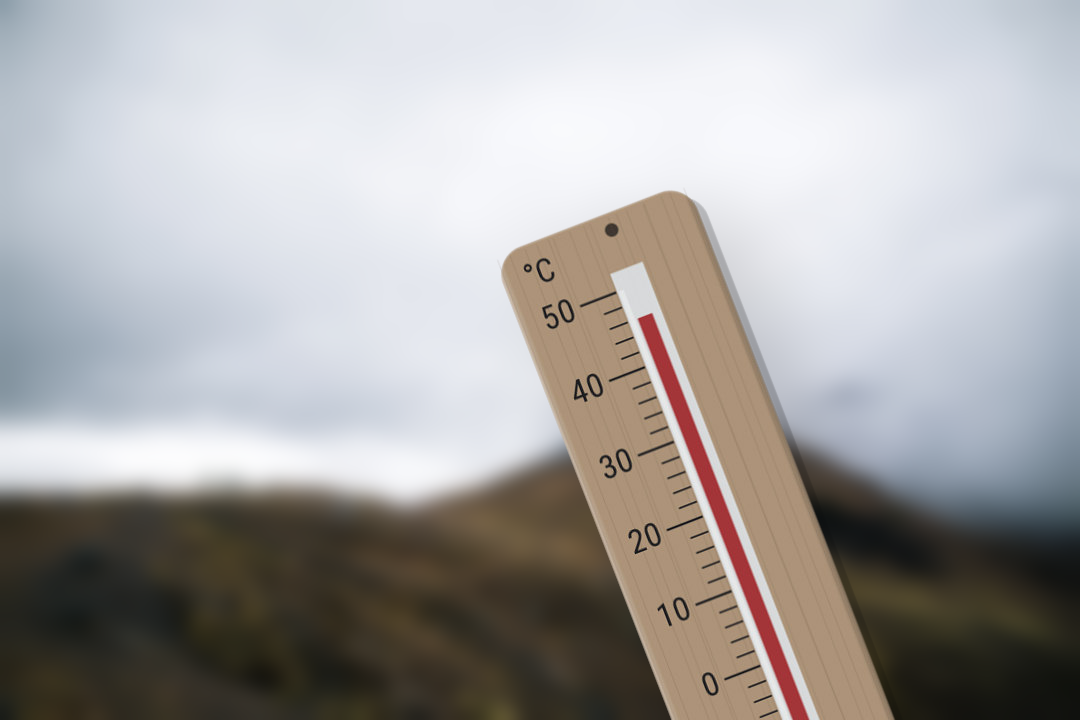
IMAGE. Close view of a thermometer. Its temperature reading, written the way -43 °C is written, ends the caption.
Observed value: 46 °C
